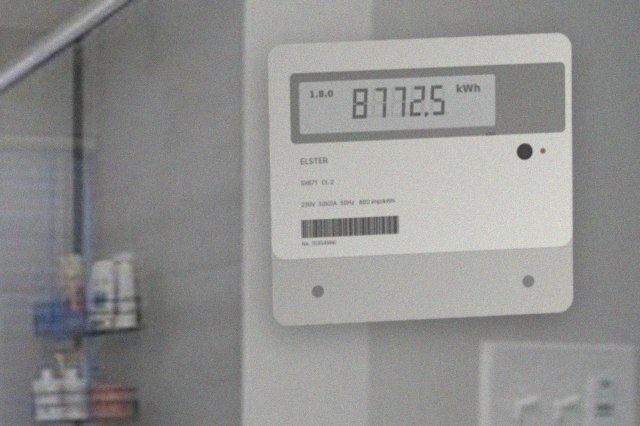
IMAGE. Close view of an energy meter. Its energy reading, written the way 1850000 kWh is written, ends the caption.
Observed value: 8772.5 kWh
